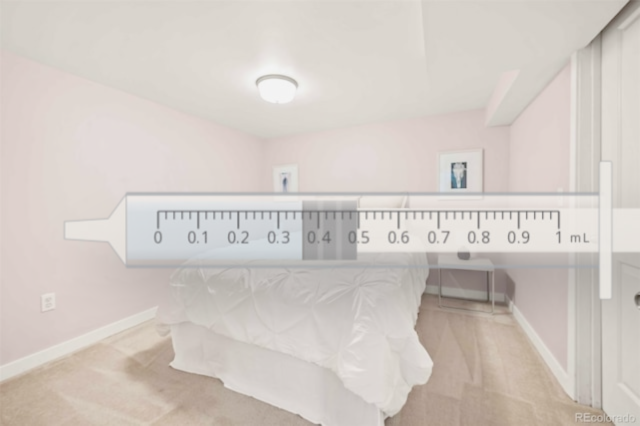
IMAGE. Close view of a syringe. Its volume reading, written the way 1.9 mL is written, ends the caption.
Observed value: 0.36 mL
